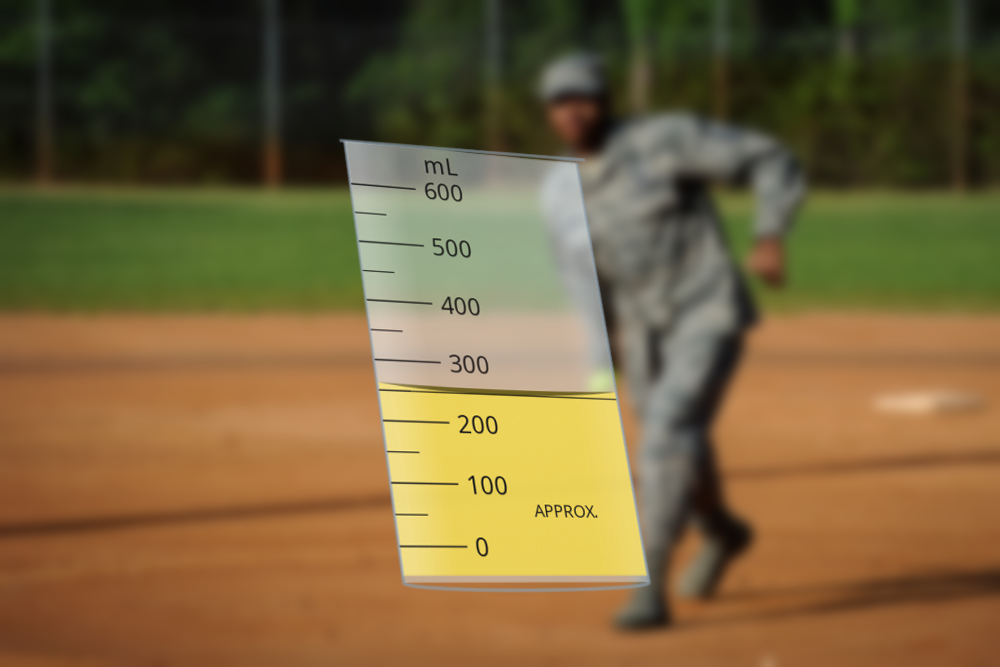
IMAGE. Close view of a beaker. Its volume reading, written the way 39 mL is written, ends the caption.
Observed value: 250 mL
